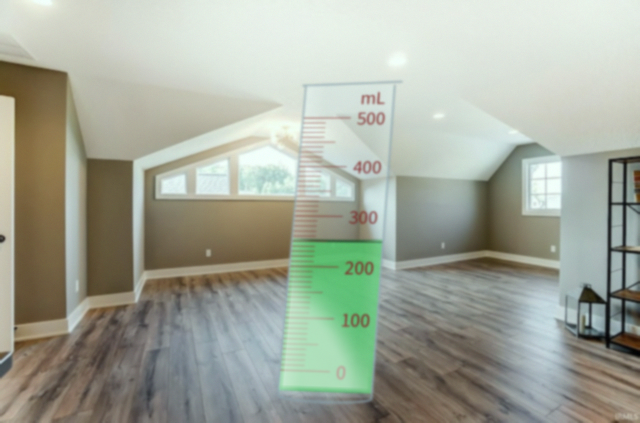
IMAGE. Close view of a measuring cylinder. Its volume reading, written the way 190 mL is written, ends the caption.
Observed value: 250 mL
